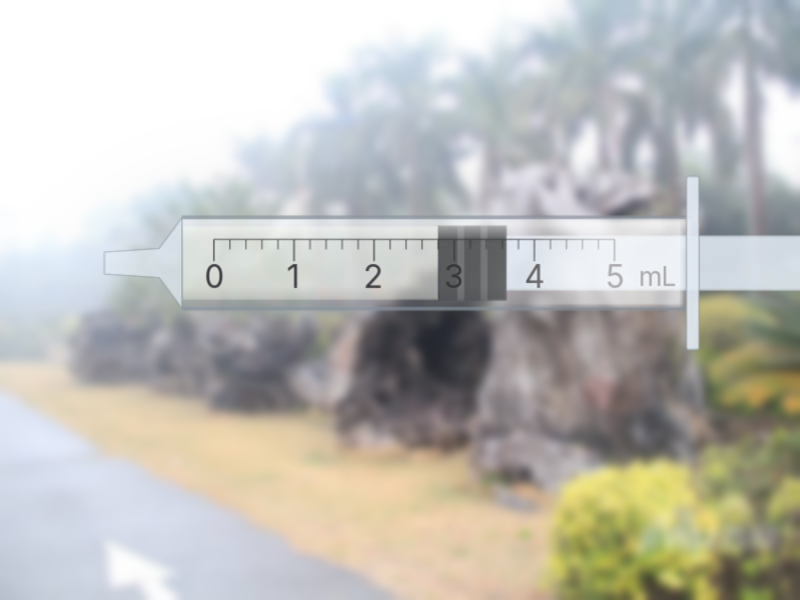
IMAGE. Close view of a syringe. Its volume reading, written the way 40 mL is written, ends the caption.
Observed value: 2.8 mL
